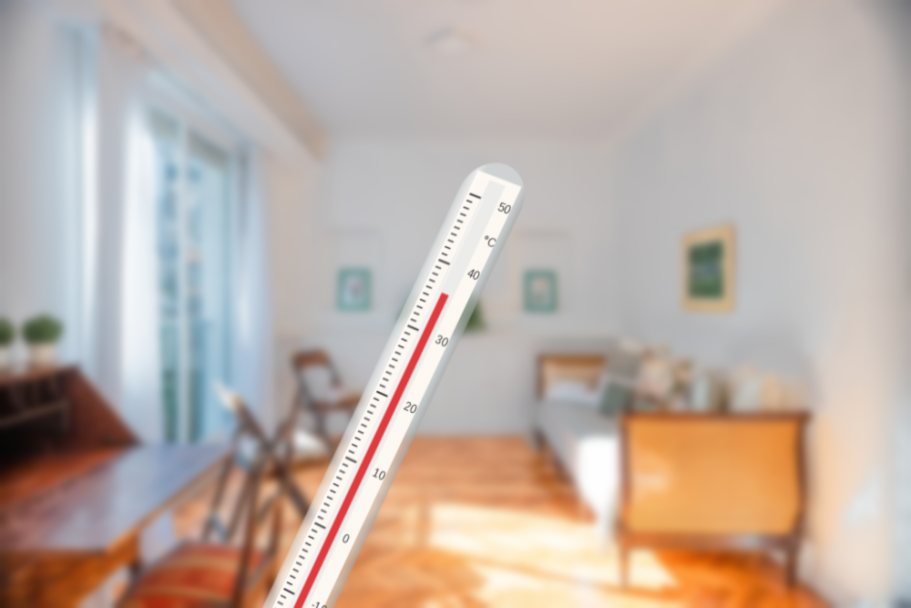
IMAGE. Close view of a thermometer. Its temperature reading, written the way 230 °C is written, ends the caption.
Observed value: 36 °C
